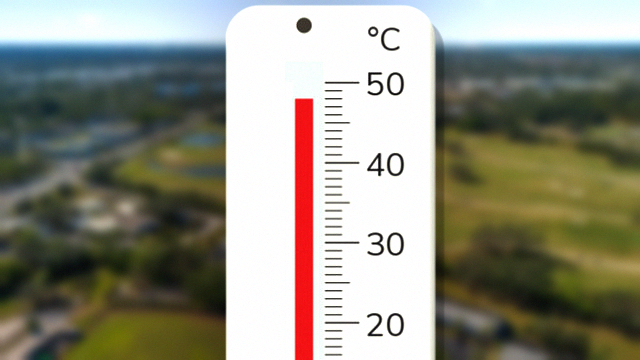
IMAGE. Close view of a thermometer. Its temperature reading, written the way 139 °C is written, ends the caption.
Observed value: 48 °C
